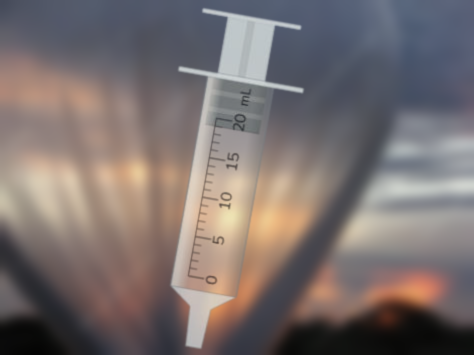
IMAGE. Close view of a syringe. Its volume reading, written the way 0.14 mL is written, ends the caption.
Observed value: 19 mL
